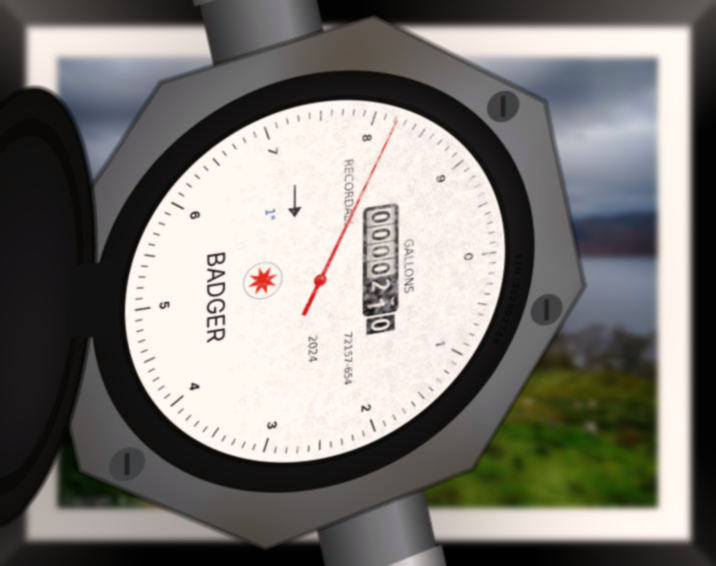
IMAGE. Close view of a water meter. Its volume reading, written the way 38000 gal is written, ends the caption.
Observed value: 208.2 gal
